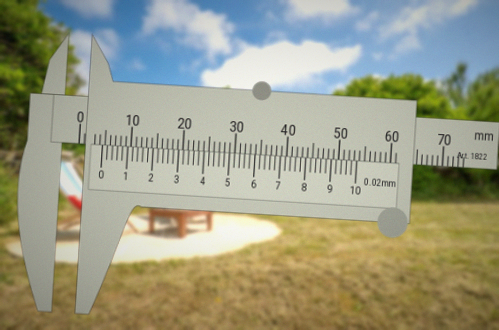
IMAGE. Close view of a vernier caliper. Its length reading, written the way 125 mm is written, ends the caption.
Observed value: 4.5 mm
